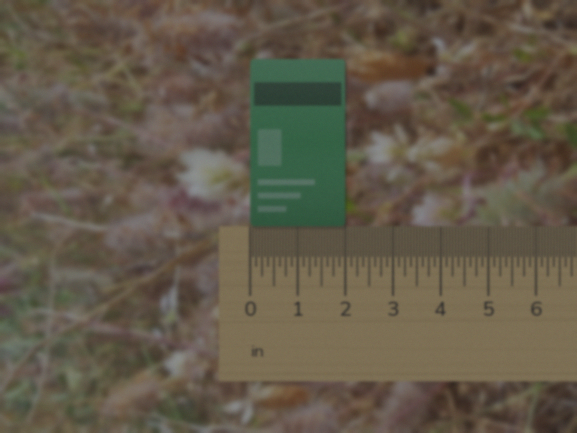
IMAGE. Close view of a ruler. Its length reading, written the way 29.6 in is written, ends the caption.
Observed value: 2 in
